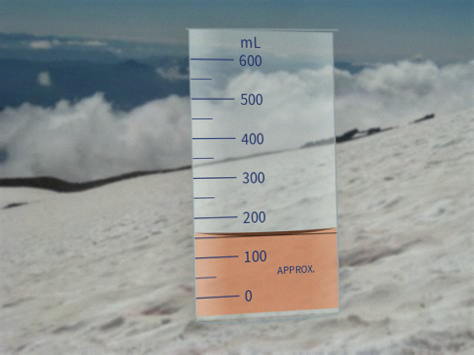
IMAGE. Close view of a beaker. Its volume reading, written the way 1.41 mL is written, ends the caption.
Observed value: 150 mL
